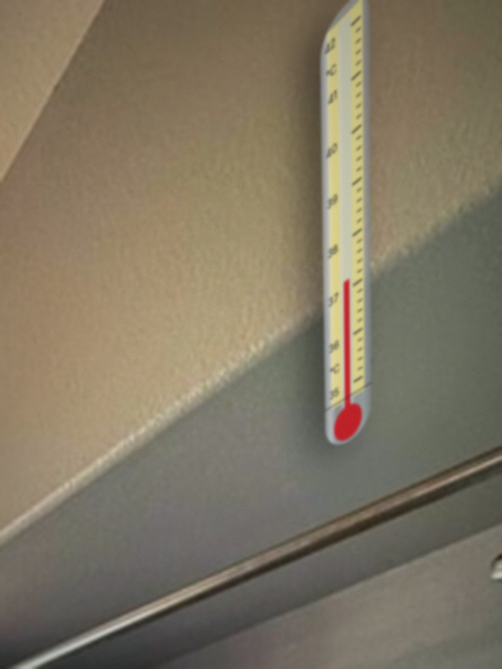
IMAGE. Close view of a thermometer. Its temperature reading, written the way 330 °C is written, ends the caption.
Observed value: 37.2 °C
